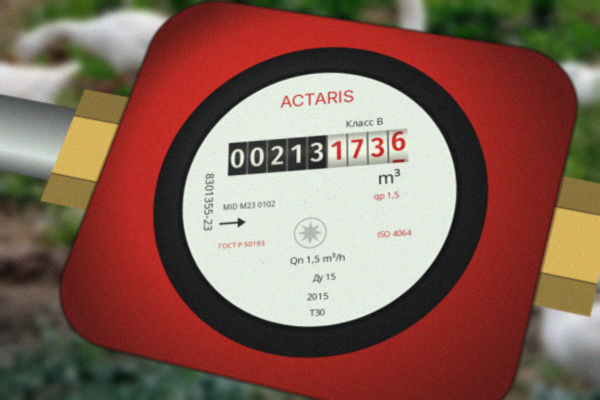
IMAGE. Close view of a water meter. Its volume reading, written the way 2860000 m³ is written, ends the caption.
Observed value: 213.1736 m³
